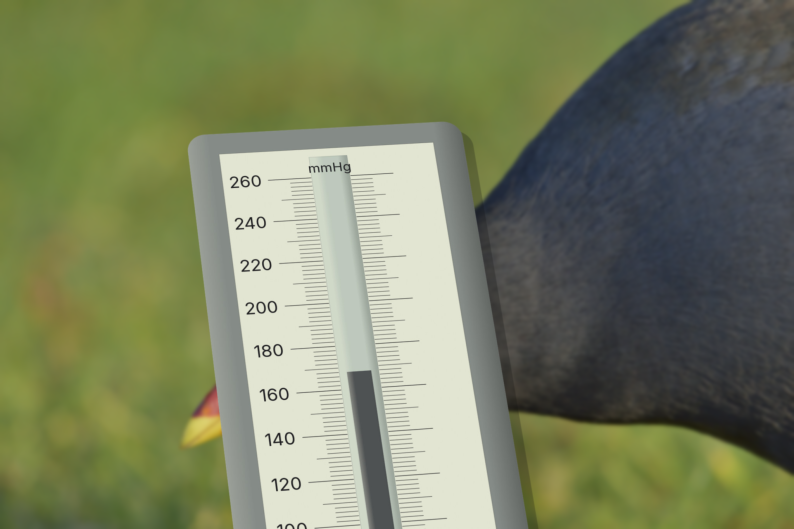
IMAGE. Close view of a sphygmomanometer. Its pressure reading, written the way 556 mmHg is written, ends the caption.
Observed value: 168 mmHg
